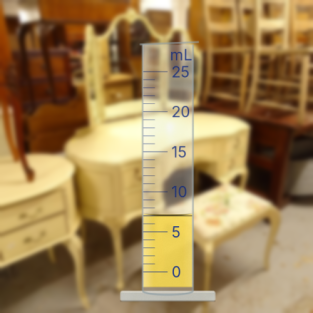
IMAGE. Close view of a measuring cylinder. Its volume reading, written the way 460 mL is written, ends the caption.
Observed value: 7 mL
